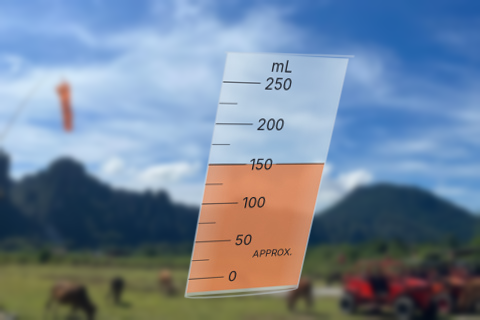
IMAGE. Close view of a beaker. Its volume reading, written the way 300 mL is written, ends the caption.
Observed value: 150 mL
